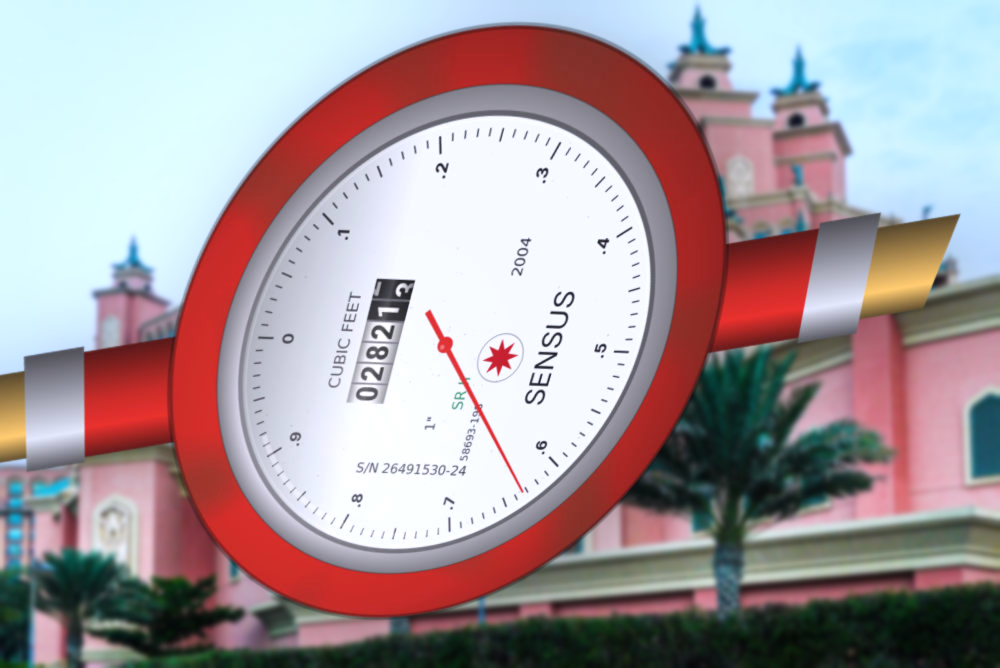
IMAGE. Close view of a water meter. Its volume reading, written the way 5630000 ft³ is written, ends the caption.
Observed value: 28212.63 ft³
